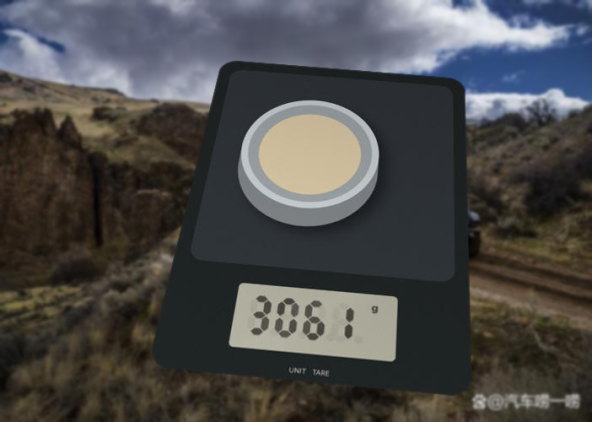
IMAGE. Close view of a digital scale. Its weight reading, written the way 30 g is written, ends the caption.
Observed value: 3061 g
